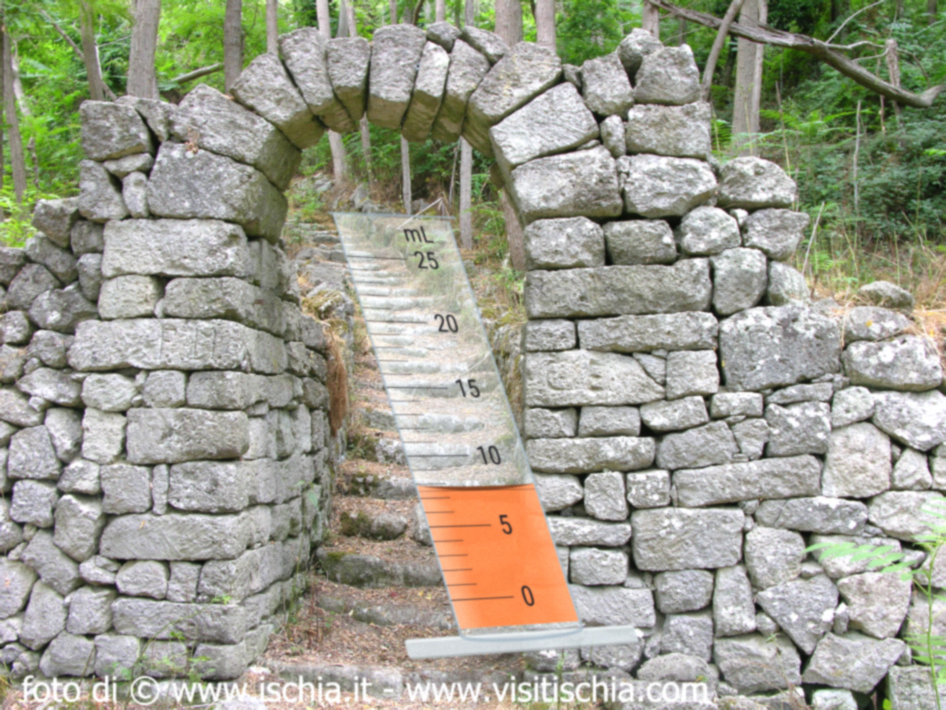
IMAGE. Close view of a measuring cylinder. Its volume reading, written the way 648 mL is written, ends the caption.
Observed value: 7.5 mL
